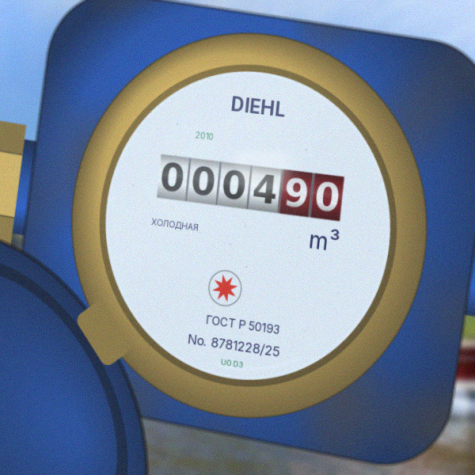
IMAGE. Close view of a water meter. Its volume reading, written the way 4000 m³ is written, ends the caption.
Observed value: 4.90 m³
